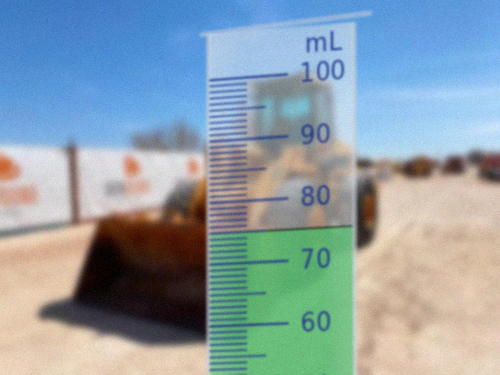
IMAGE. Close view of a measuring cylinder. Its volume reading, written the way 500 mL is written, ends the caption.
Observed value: 75 mL
